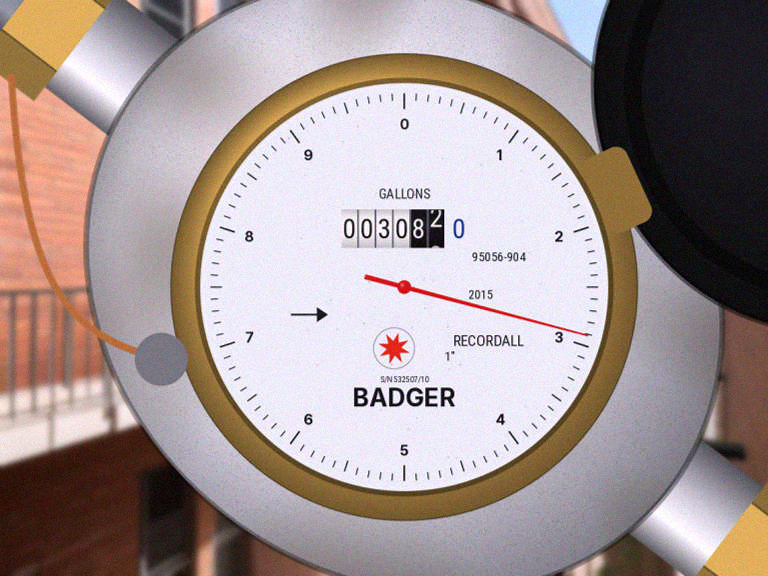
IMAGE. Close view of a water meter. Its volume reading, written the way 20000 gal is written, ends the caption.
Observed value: 30822.9 gal
